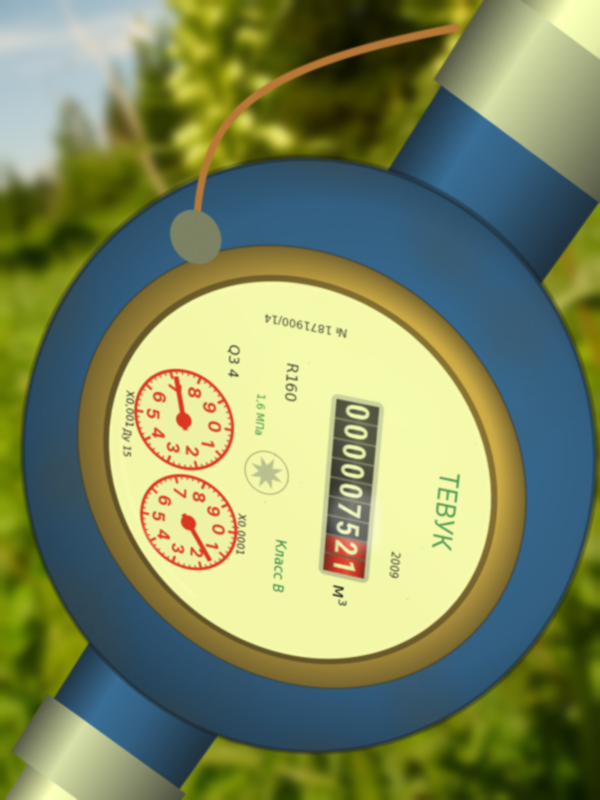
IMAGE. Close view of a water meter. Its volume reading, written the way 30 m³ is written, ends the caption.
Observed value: 75.2171 m³
